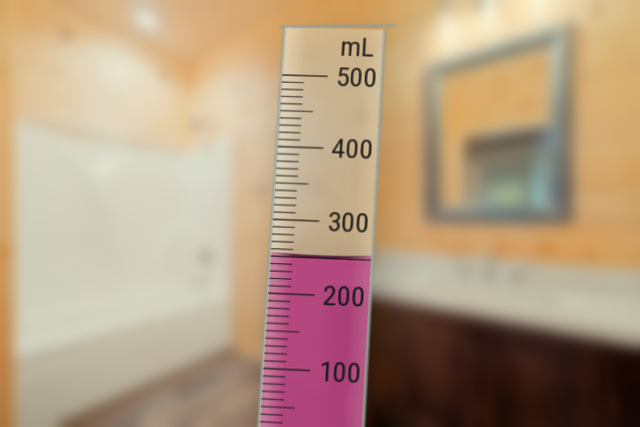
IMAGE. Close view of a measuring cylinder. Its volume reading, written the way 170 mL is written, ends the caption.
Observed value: 250 mL
